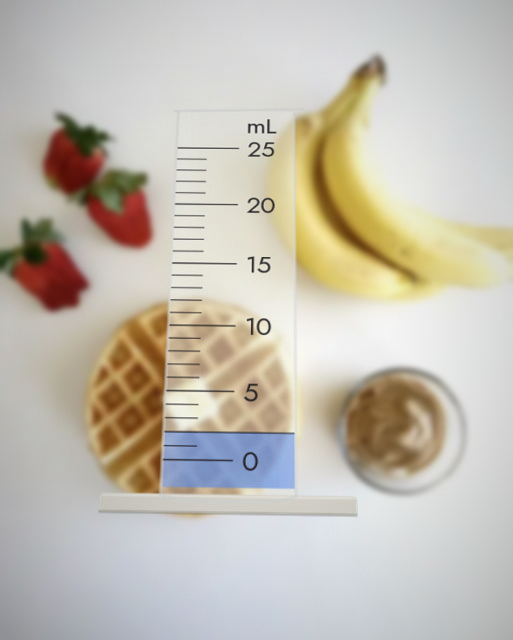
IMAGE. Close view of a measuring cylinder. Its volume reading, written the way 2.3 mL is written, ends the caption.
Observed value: 2 mL
